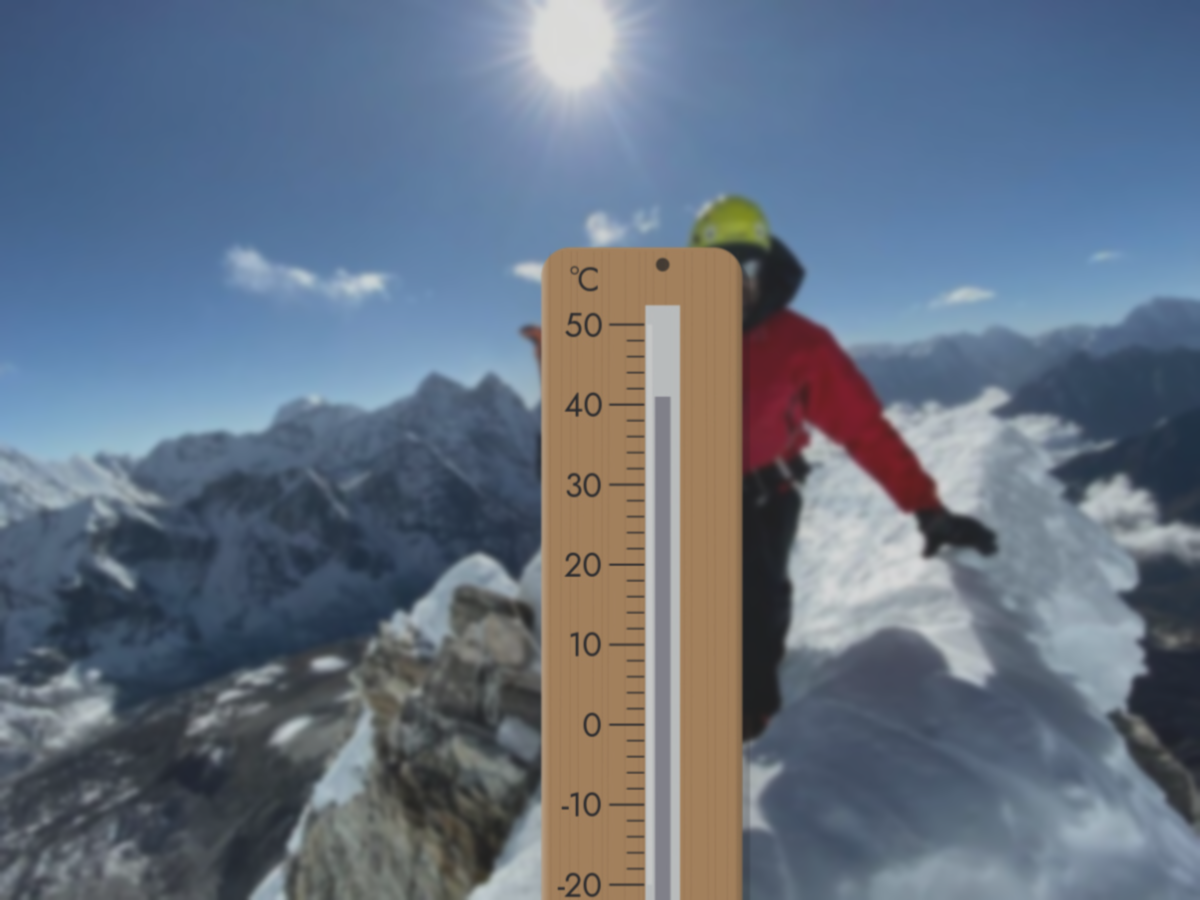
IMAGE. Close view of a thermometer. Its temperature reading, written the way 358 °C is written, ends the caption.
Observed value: 41 °C
